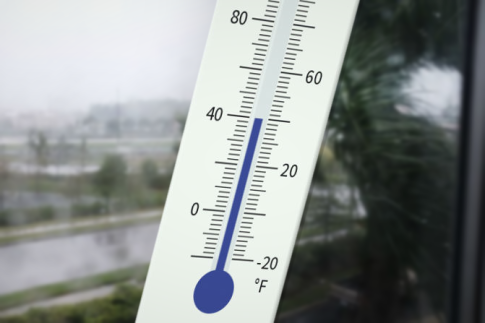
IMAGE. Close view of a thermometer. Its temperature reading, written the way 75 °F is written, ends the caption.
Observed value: 40 °F
